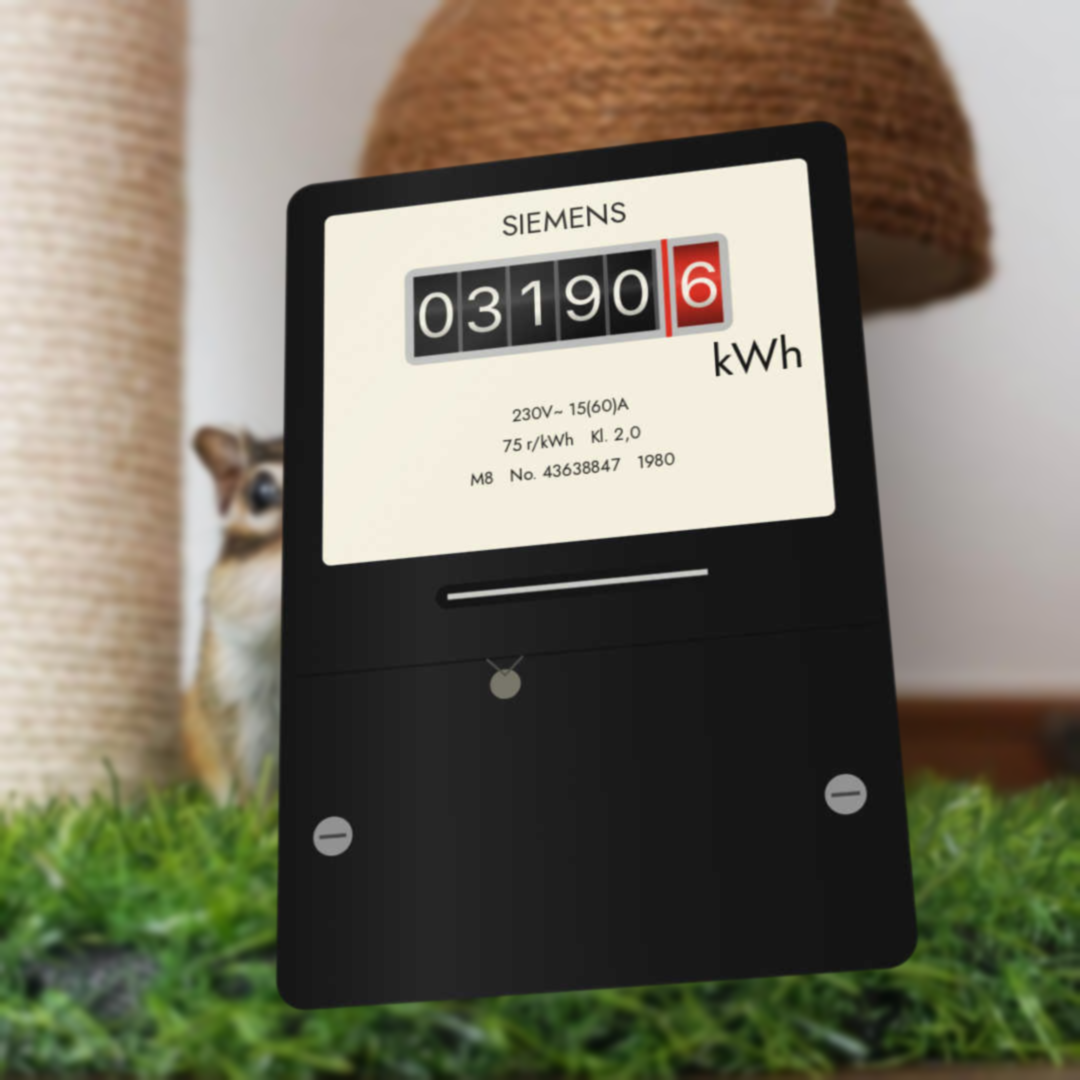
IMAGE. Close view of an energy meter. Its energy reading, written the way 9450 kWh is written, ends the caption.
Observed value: 3190.6 kWh
